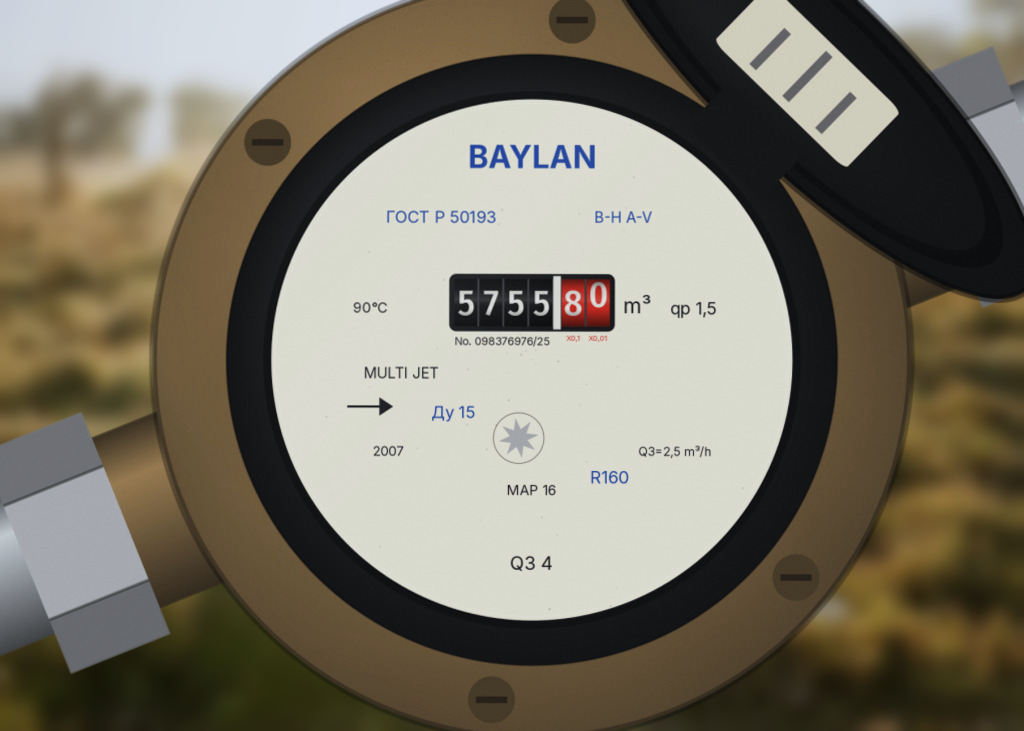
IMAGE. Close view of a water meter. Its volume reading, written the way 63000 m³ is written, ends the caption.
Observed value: 5755.80 m³
